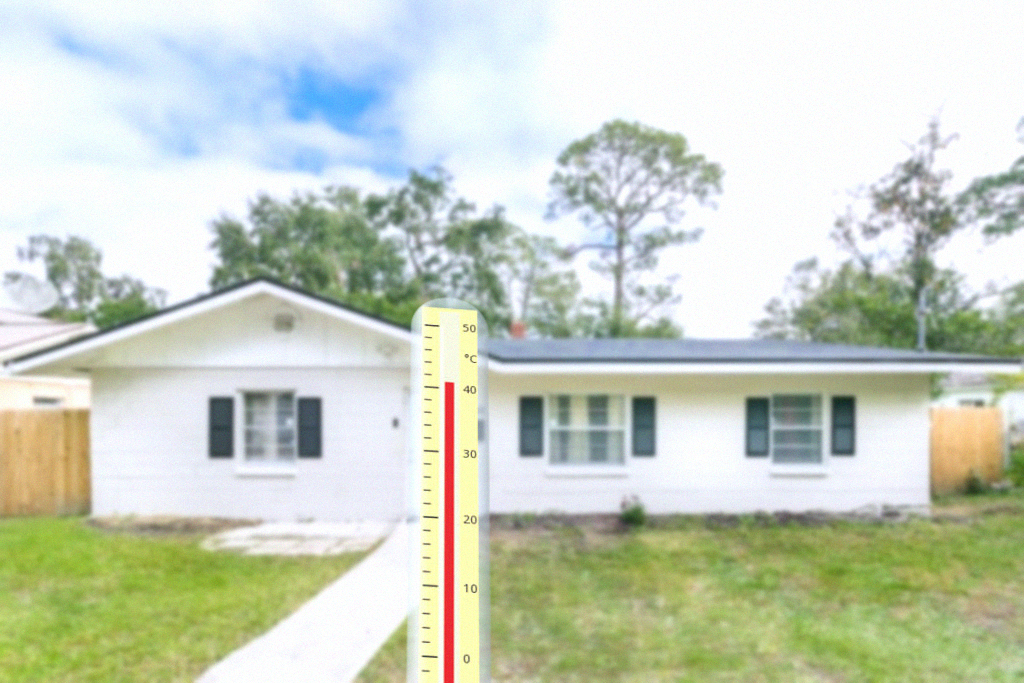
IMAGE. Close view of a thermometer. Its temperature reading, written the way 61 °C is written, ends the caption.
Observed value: 41 °C
